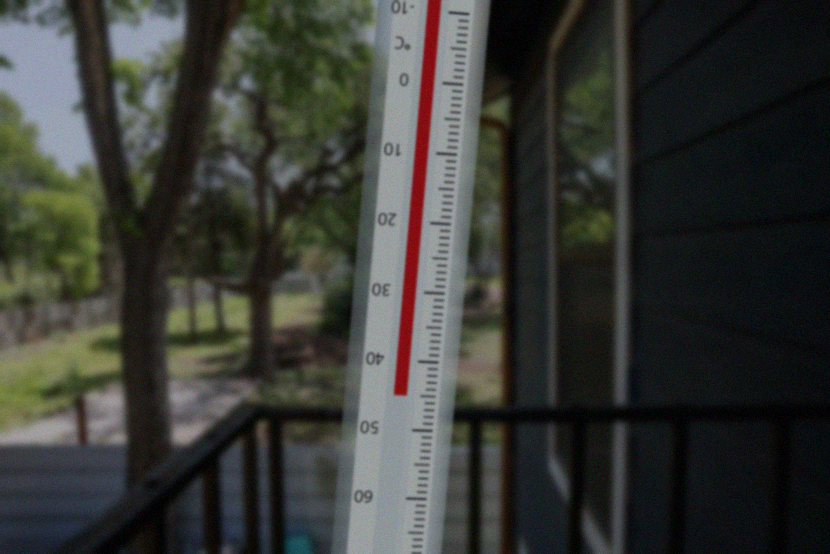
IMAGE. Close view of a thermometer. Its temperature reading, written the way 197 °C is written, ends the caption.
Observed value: 45 °C
